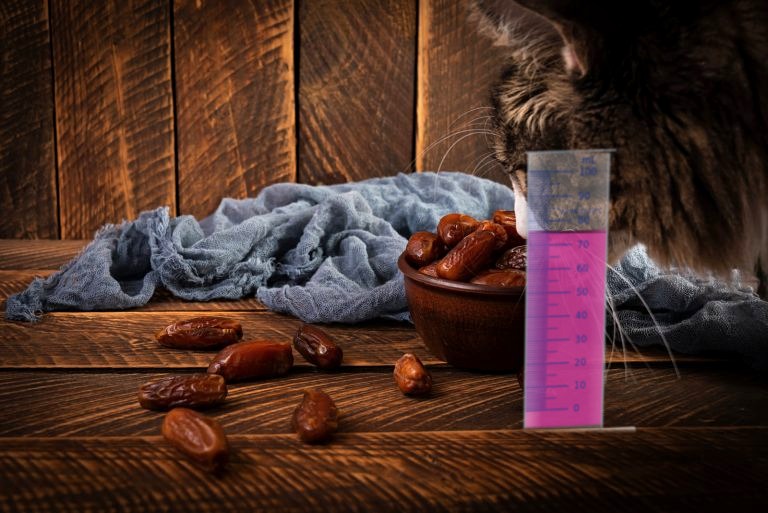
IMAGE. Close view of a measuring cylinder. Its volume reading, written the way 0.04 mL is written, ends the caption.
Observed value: 75 mL
